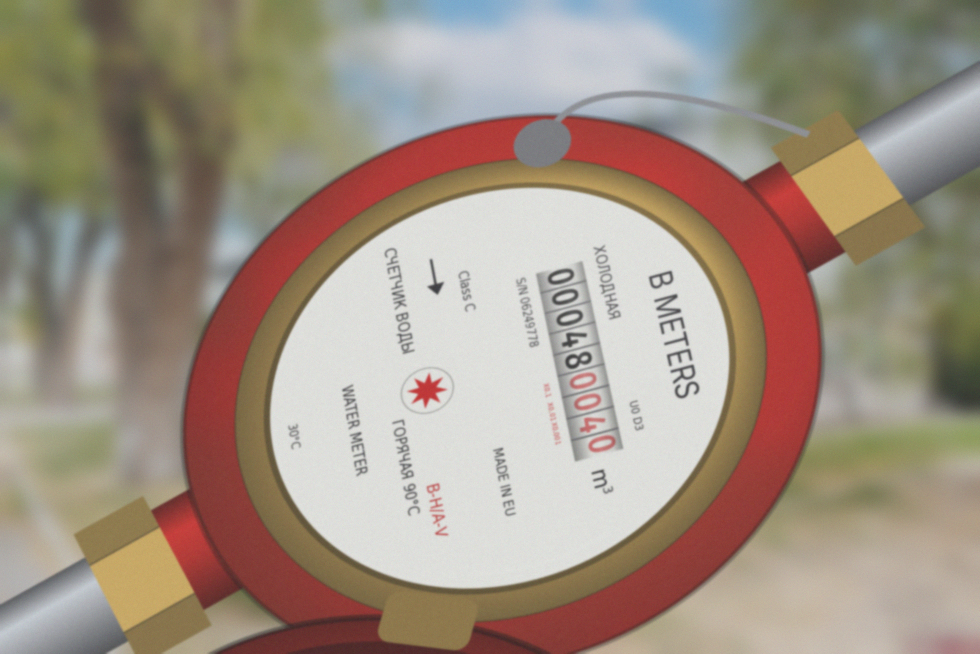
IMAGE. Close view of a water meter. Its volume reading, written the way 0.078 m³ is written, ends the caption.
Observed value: 48.0040 m³
